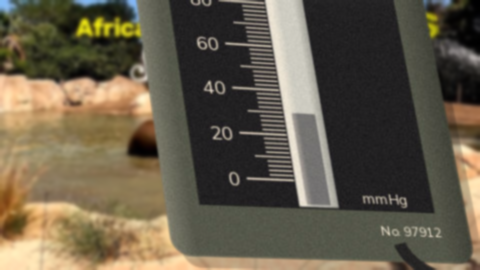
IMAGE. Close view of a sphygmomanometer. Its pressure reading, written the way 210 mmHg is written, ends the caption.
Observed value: 30 mmHg
